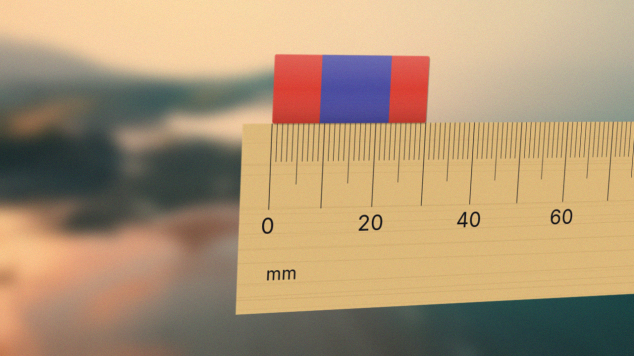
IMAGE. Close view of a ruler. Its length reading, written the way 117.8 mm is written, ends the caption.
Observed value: 30 mm
